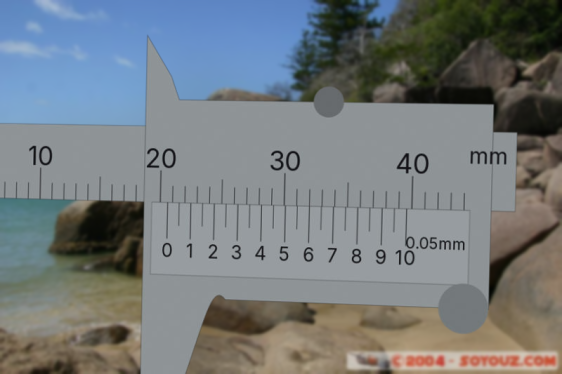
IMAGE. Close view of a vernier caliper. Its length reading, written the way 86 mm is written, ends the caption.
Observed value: 20.6 mm
